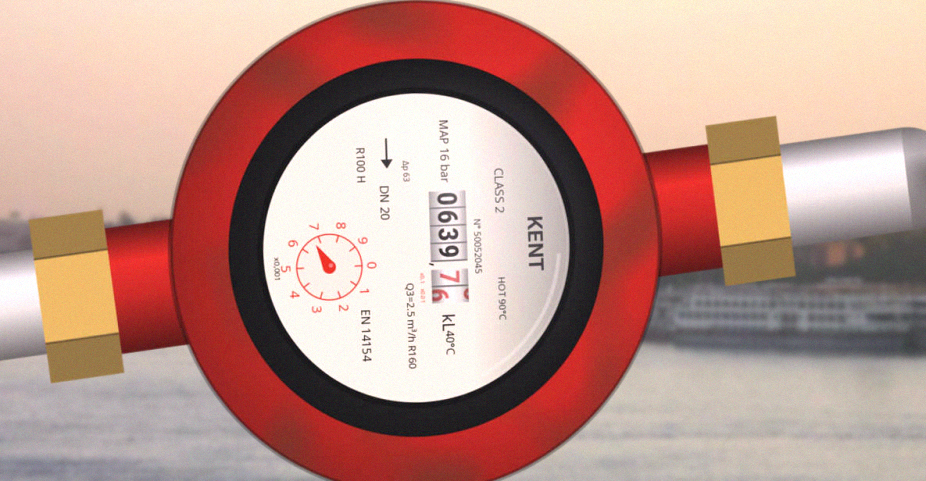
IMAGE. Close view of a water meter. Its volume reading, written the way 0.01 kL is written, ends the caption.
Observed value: 639.756 kL
